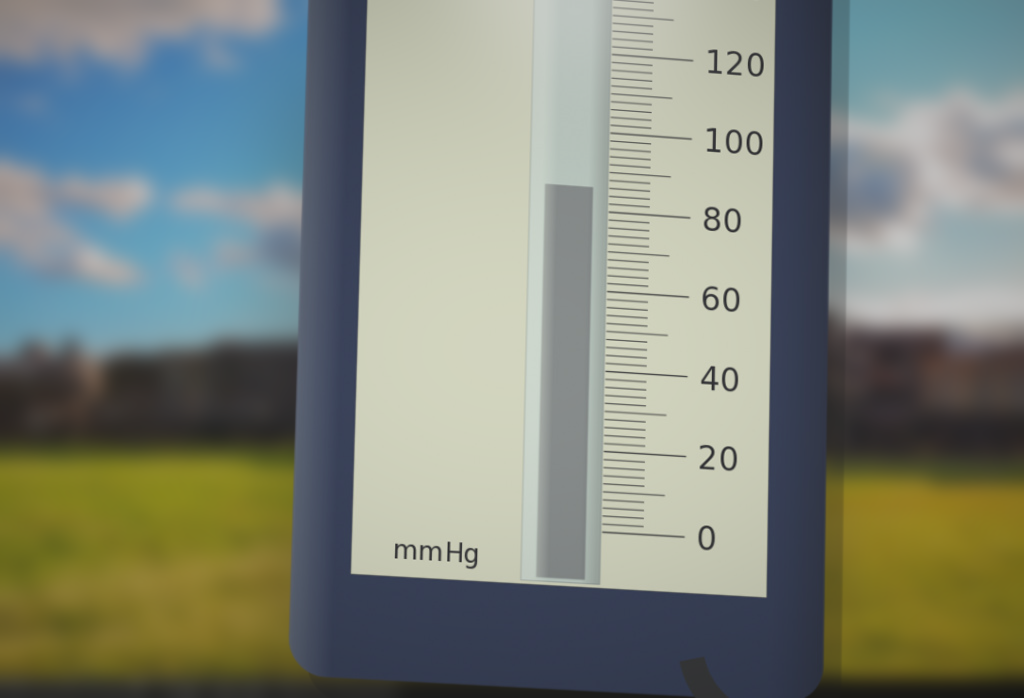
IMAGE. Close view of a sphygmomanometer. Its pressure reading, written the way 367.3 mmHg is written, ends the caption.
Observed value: 86 mmHg
